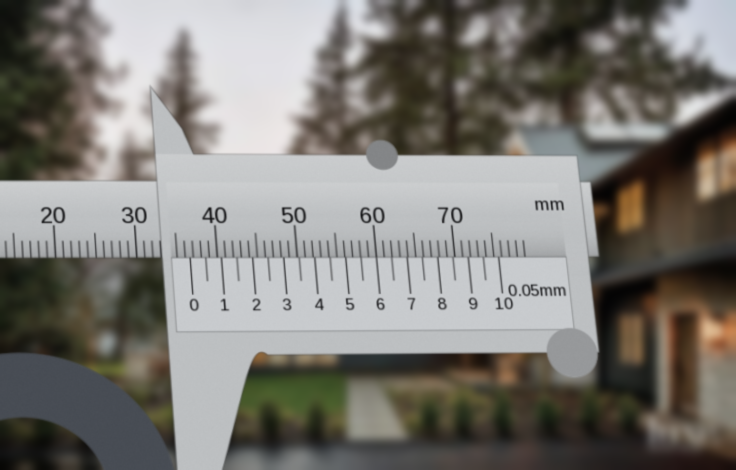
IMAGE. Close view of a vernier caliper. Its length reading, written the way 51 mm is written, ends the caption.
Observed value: 36.6 mm
